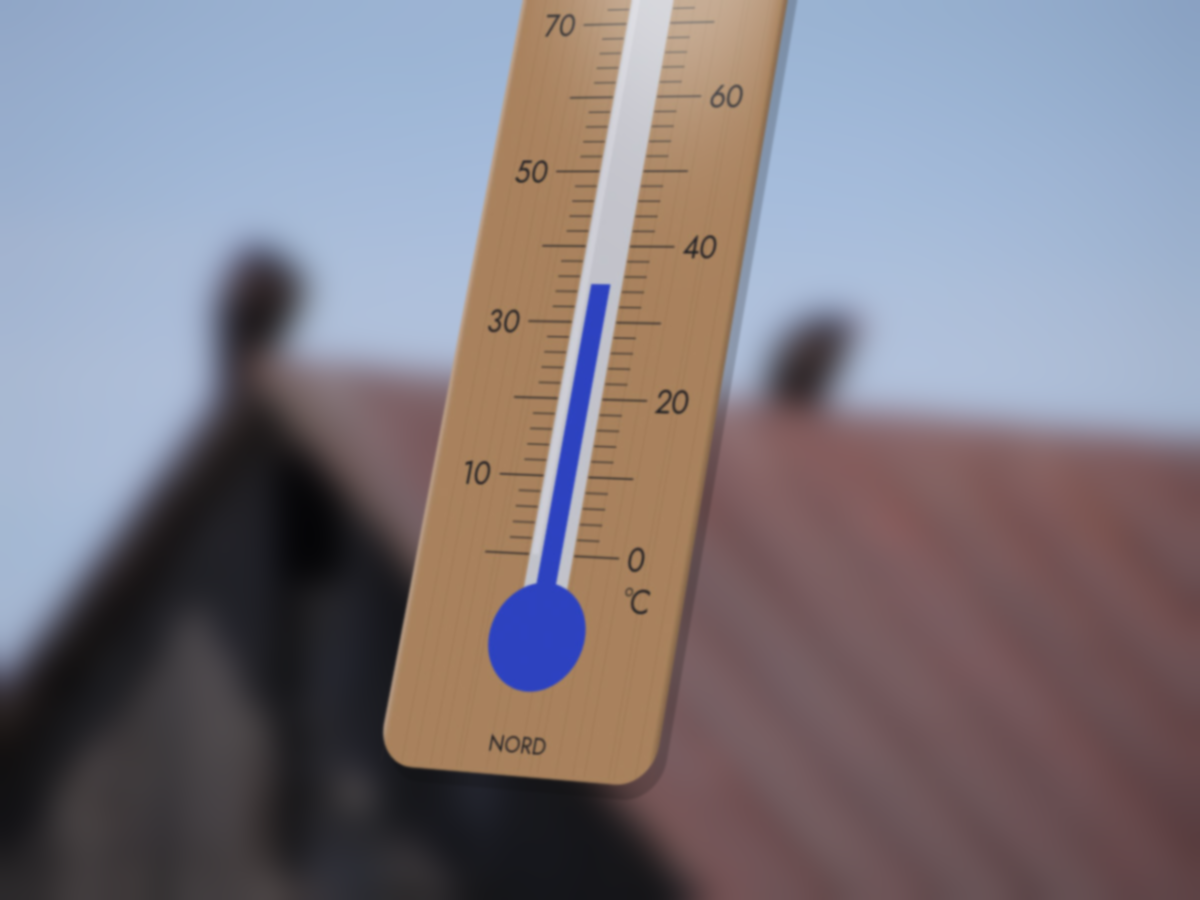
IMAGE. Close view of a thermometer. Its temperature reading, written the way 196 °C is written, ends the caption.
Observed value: 35 °C
